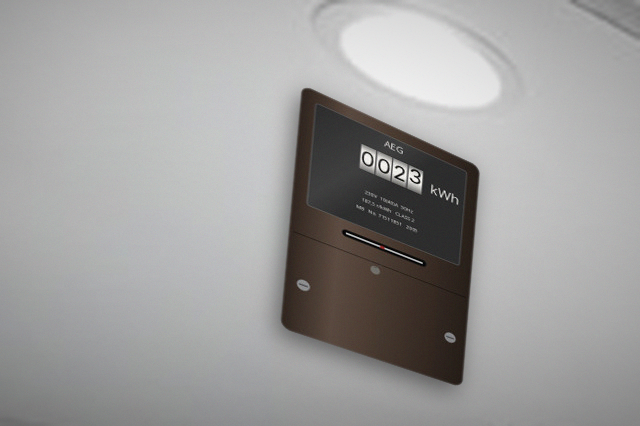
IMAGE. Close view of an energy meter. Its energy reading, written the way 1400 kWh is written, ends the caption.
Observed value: 23 kWh
